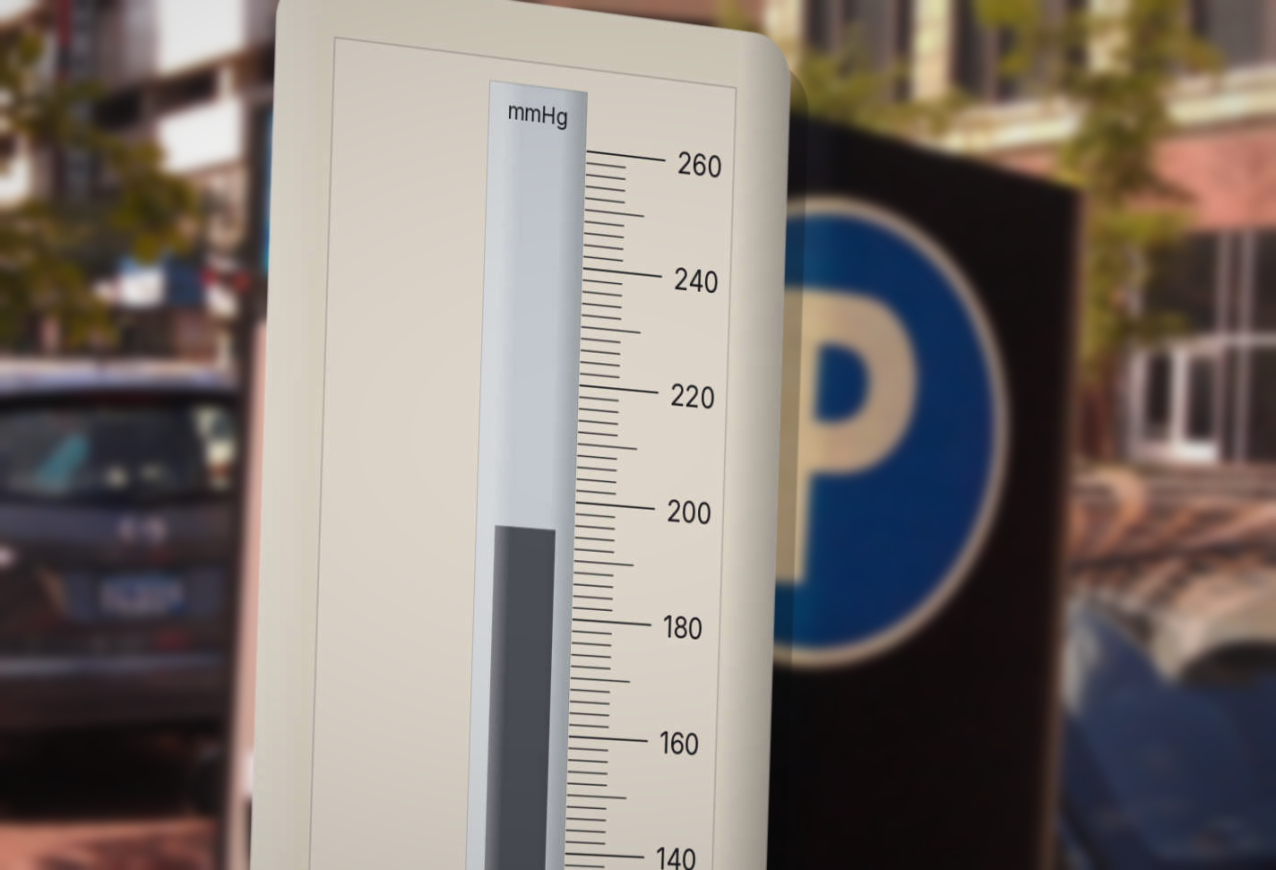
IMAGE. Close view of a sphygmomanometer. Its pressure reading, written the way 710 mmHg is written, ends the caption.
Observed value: 195 mmHg
